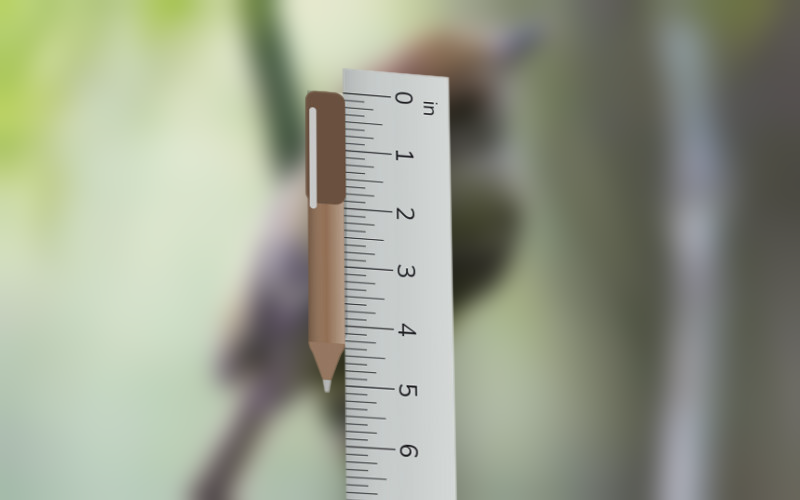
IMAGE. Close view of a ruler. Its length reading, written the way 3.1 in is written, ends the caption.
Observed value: 5.125 in
